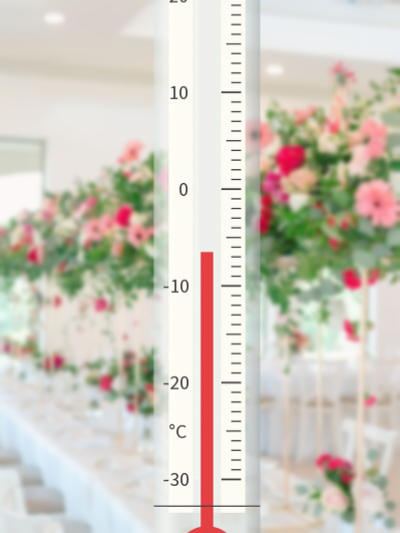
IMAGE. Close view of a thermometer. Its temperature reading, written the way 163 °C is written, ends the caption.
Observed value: -6.5 °C
